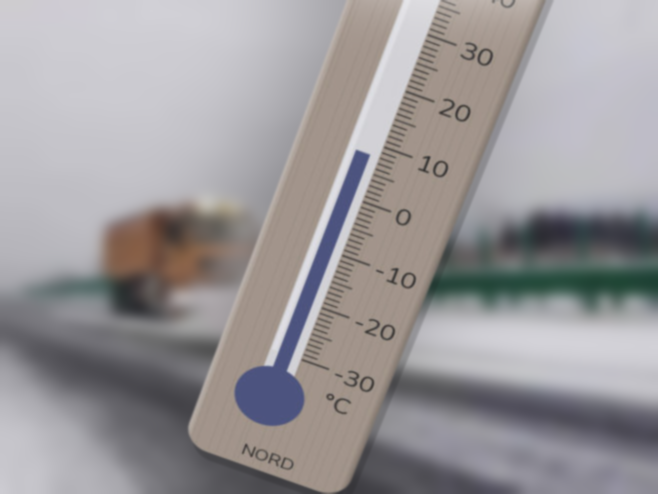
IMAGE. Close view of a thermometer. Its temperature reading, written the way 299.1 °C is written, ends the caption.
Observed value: 8 °C
